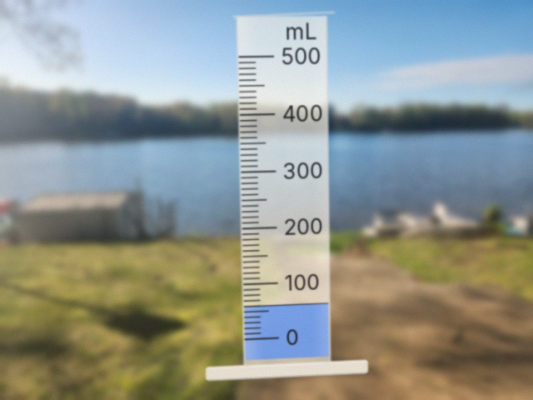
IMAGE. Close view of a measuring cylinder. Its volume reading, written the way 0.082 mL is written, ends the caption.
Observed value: 60 mL
